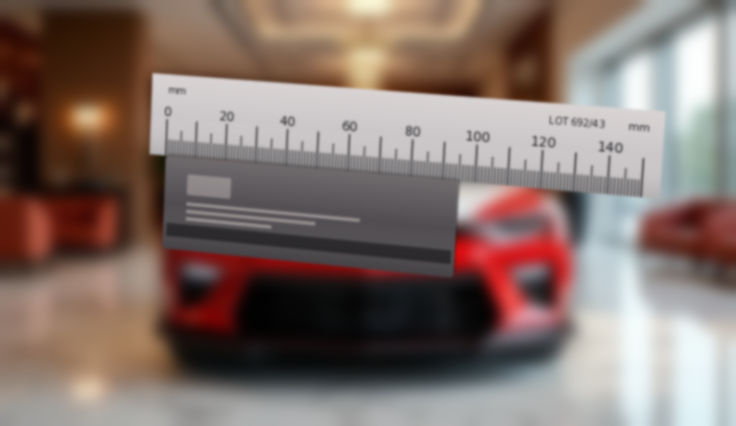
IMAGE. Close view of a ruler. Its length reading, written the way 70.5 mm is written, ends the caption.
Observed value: 95 mm
